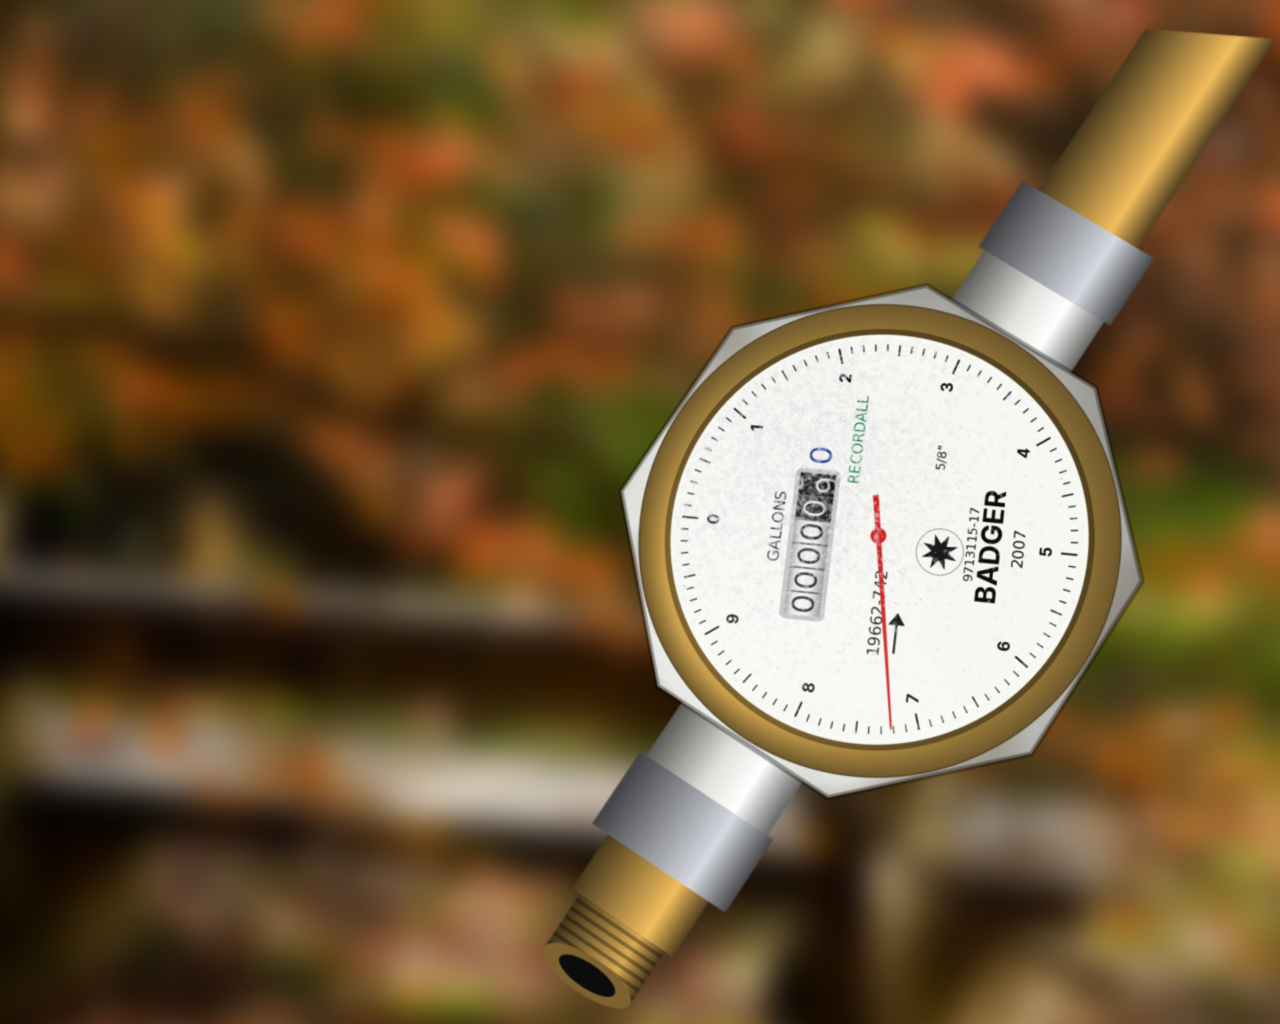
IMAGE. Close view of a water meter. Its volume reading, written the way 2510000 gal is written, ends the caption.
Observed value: 87.2 gal
